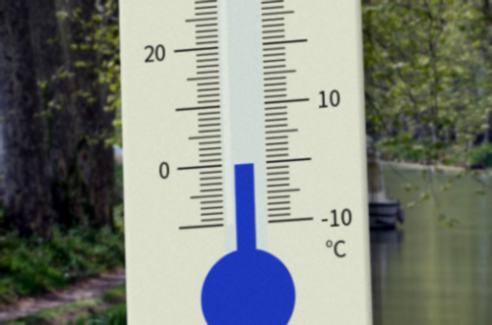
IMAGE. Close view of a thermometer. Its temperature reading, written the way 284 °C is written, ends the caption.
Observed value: 0 °C
